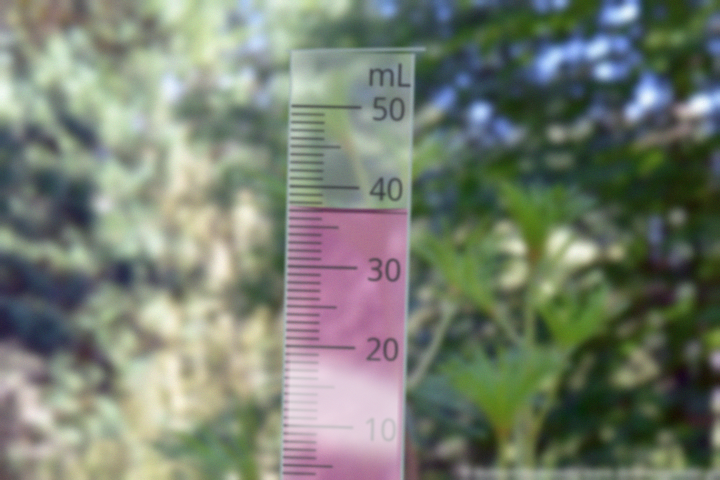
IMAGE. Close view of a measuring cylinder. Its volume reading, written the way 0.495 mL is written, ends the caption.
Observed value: 37 mL
